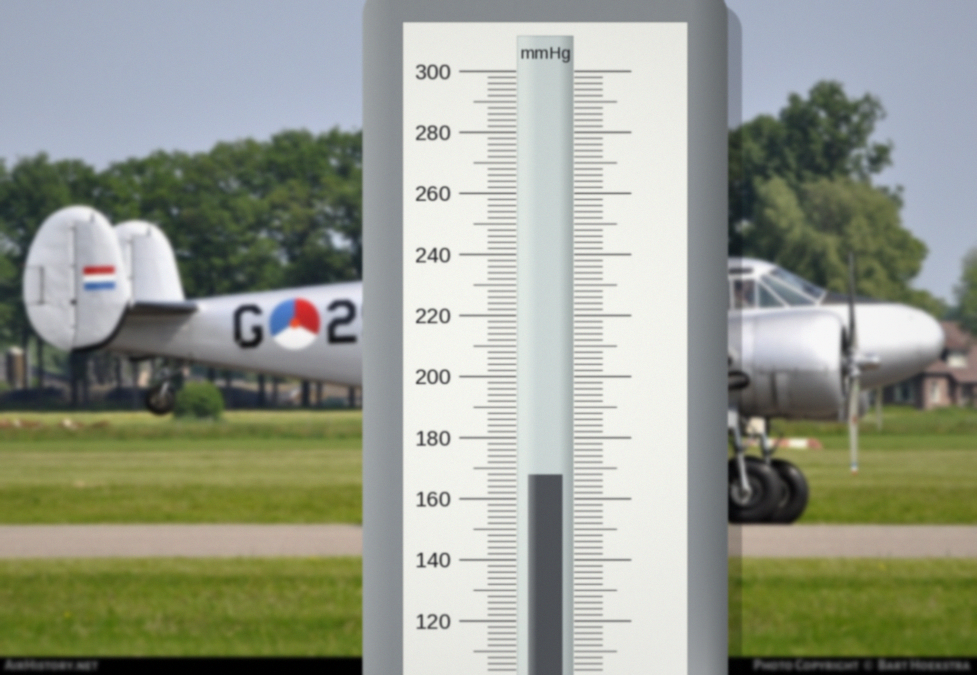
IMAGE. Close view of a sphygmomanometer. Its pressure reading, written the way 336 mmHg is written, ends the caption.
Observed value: 168 mmHg
